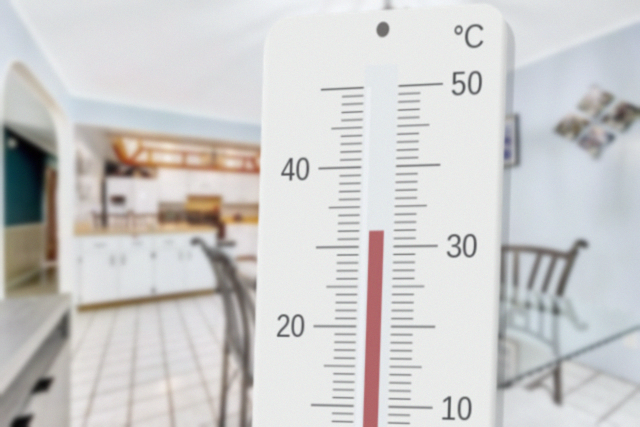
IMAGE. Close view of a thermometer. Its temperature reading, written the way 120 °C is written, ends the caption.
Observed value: 32 °C
